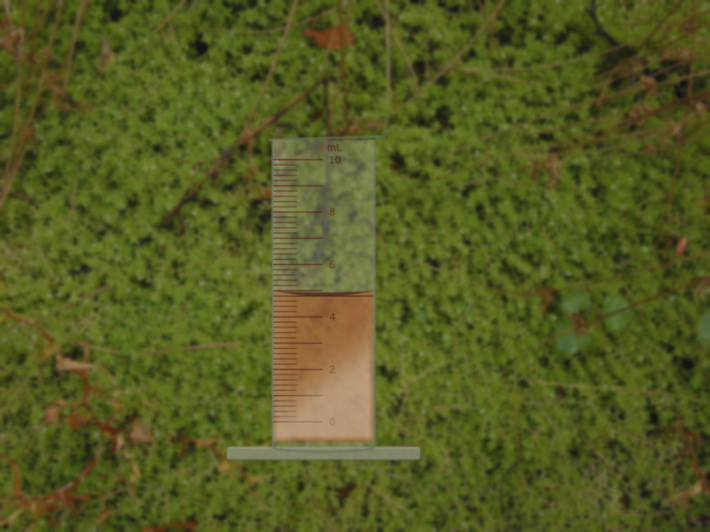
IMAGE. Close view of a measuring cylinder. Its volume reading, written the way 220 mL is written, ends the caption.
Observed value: 4.8 mL
